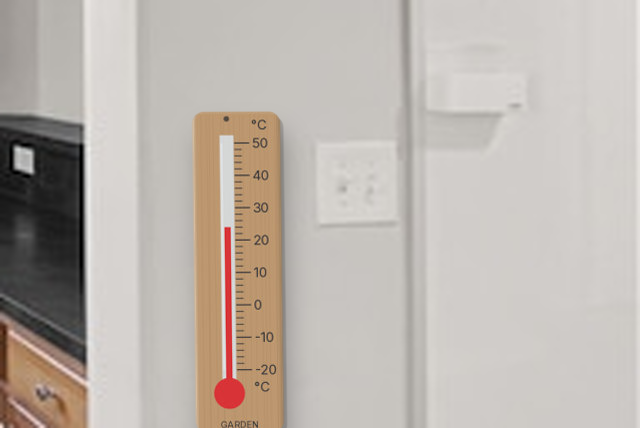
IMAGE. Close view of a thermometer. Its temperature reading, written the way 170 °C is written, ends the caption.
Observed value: 24 °C
